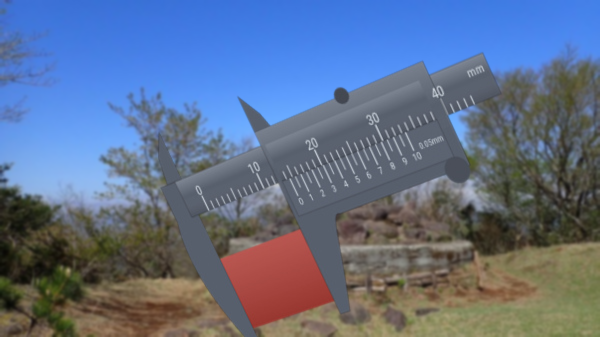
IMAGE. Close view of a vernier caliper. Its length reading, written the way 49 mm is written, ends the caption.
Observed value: 14.5 mm
